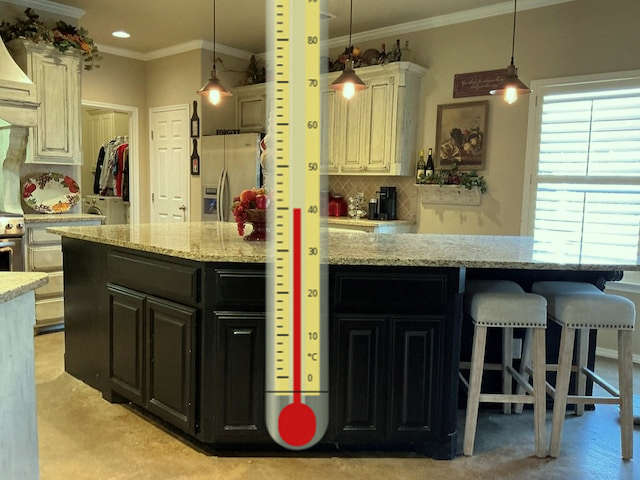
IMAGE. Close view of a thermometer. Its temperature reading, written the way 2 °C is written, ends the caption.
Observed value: 40 °C
